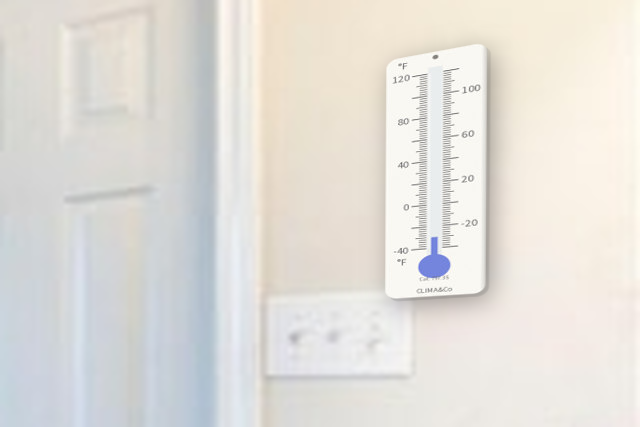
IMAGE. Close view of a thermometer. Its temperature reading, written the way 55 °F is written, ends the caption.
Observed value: -30 °F
